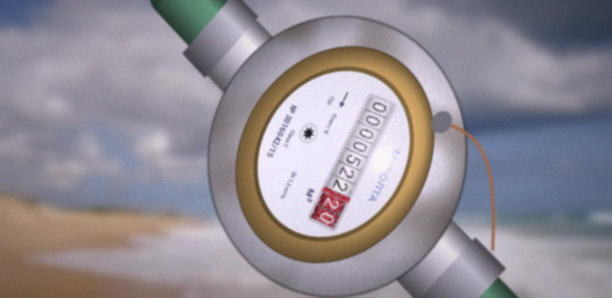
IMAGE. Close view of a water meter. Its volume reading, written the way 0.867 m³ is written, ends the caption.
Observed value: 522.20 m³
